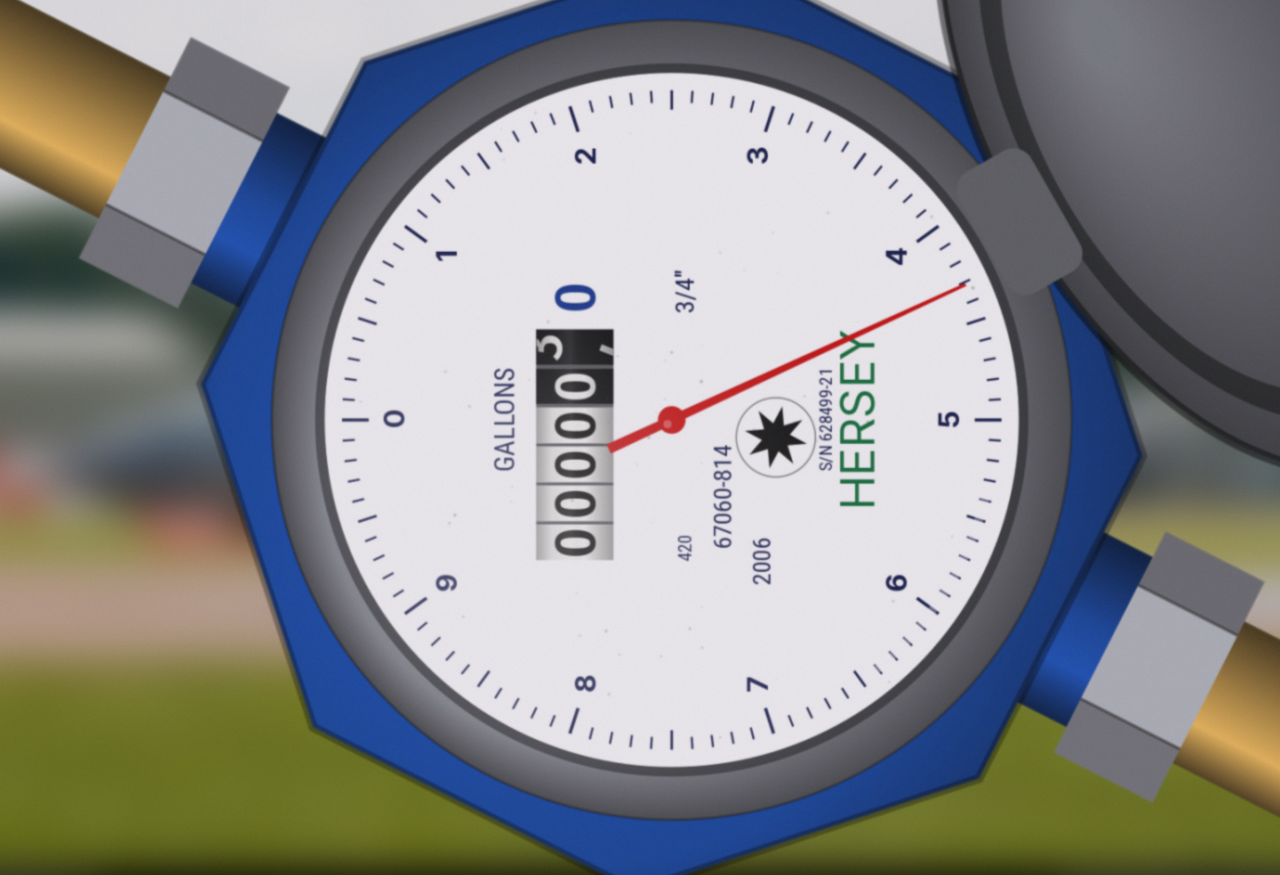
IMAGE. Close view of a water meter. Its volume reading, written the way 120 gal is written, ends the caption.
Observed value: 34.3 gal
